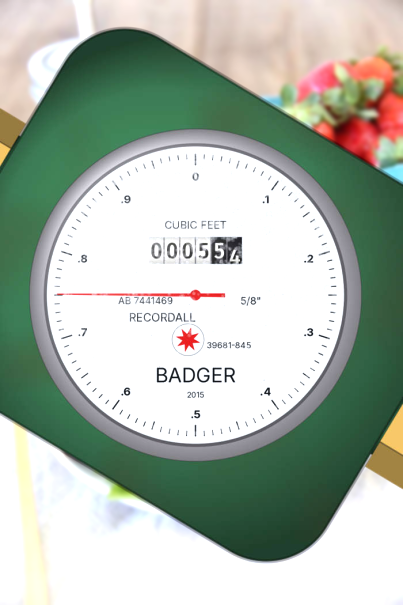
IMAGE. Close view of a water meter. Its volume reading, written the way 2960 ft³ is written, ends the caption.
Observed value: 553.75 ft³
